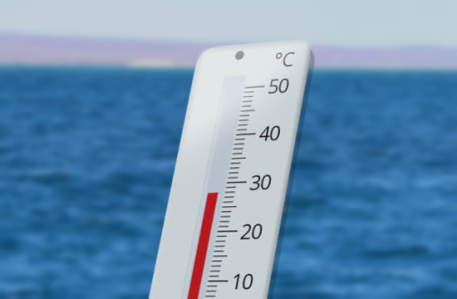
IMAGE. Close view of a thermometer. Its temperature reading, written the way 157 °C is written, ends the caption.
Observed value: 28 °C
